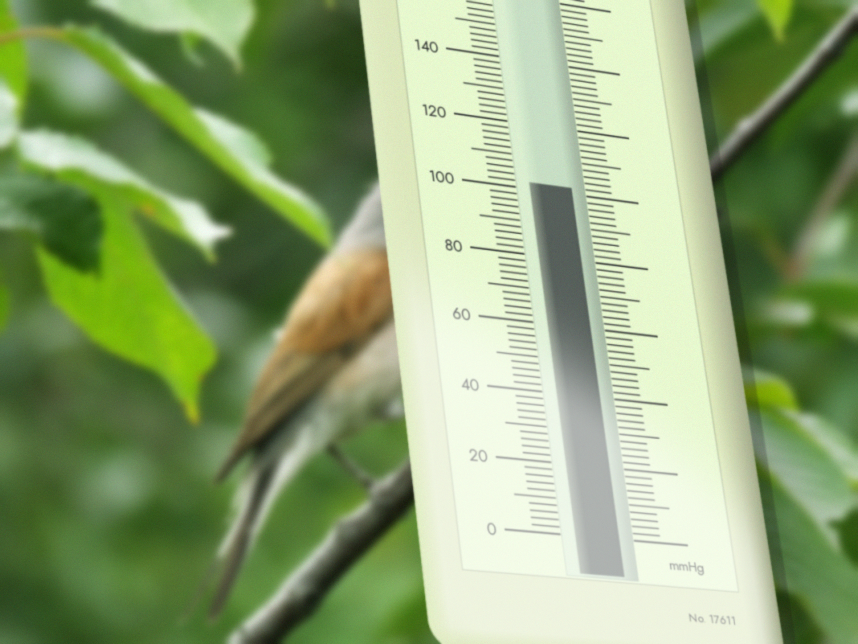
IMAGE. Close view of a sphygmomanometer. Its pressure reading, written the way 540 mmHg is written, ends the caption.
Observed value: 102 mmHg
